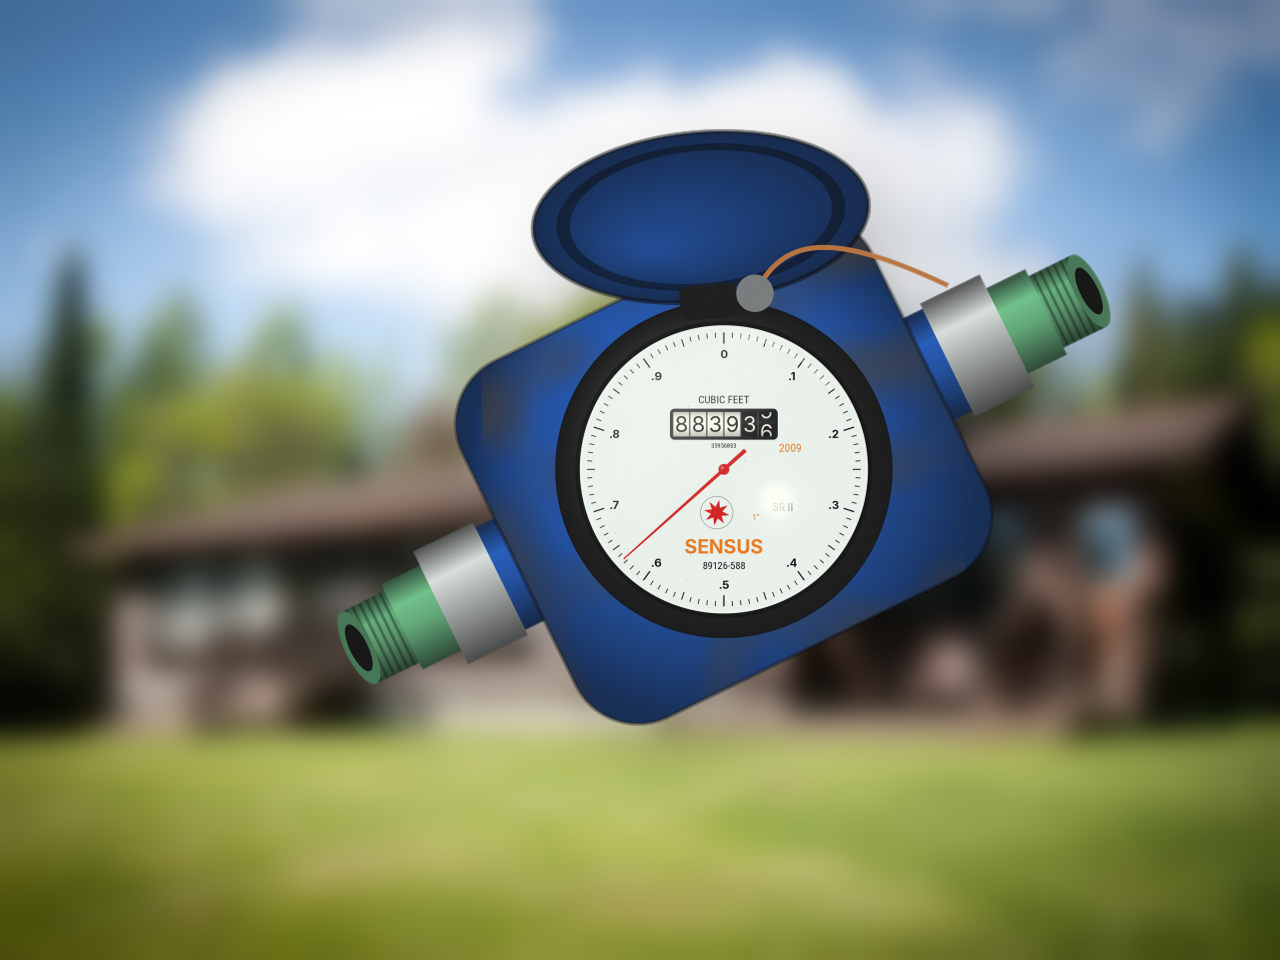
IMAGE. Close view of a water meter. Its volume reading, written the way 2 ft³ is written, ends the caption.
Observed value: 883935.63 ft³
